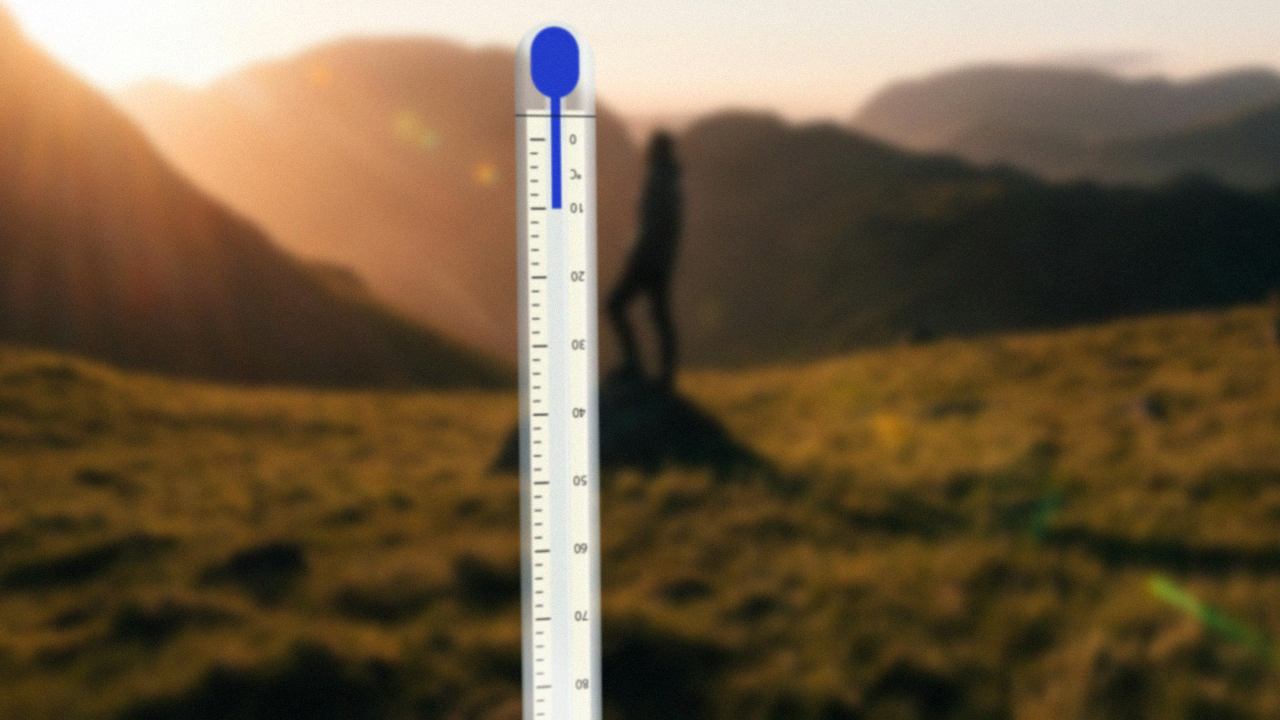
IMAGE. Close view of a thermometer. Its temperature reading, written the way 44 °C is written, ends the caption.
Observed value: 10 °C
